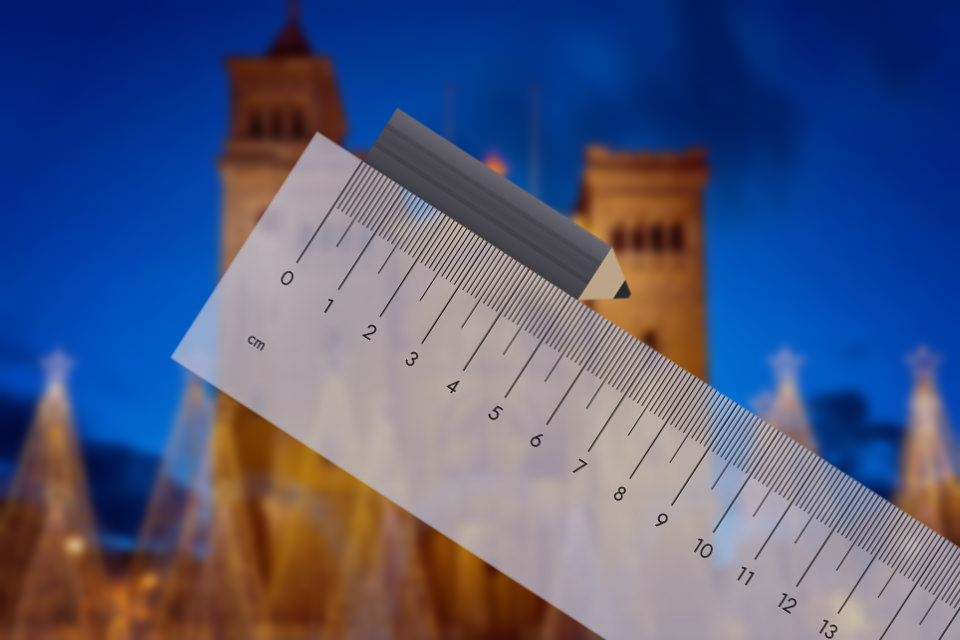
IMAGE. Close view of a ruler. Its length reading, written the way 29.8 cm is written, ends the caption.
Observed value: 6 cm
